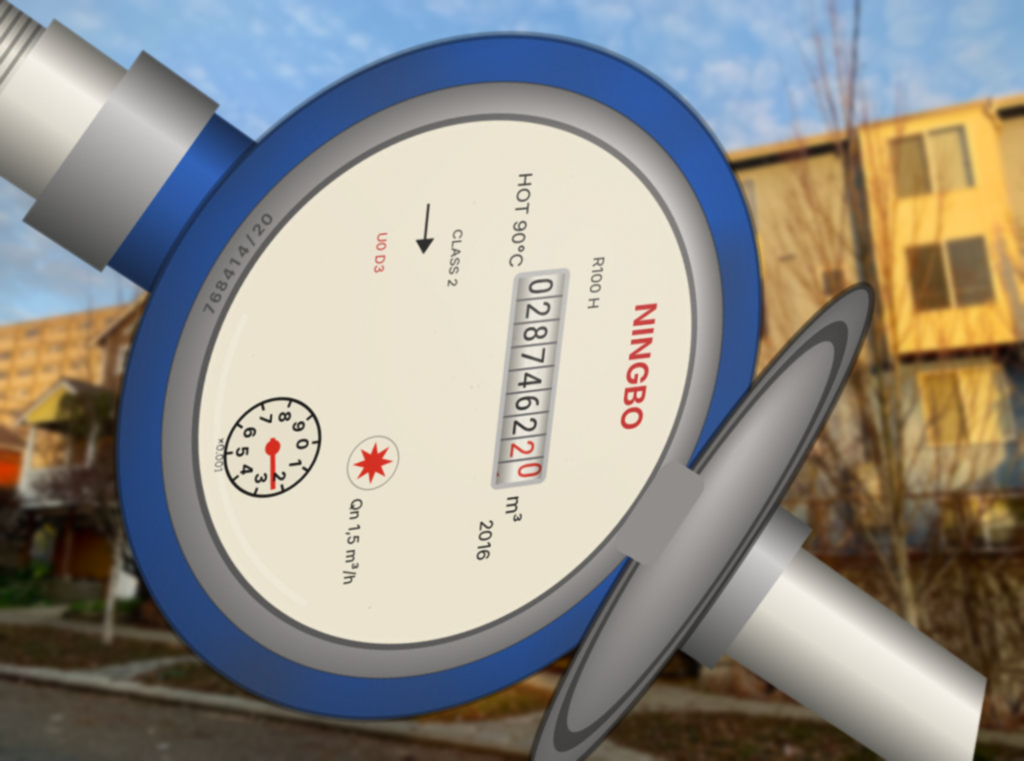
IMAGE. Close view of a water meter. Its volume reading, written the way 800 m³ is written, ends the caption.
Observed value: 287462.202 m³
